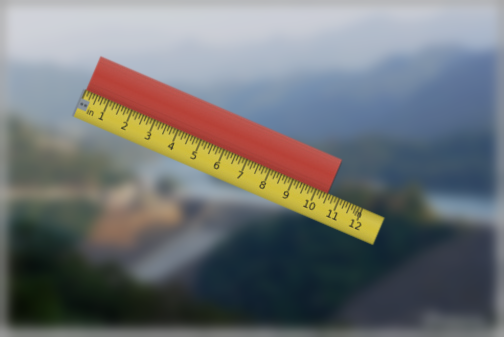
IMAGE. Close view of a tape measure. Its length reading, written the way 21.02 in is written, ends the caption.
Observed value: 10.5 in
